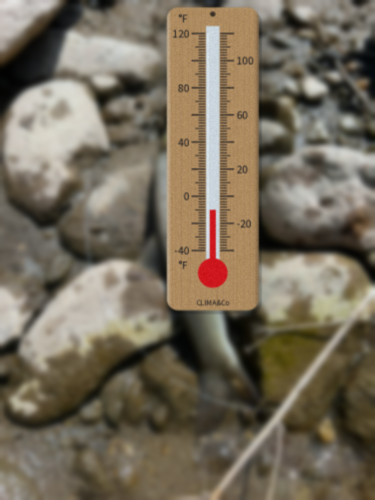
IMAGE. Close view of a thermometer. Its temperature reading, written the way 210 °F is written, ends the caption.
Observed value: -10 °F
